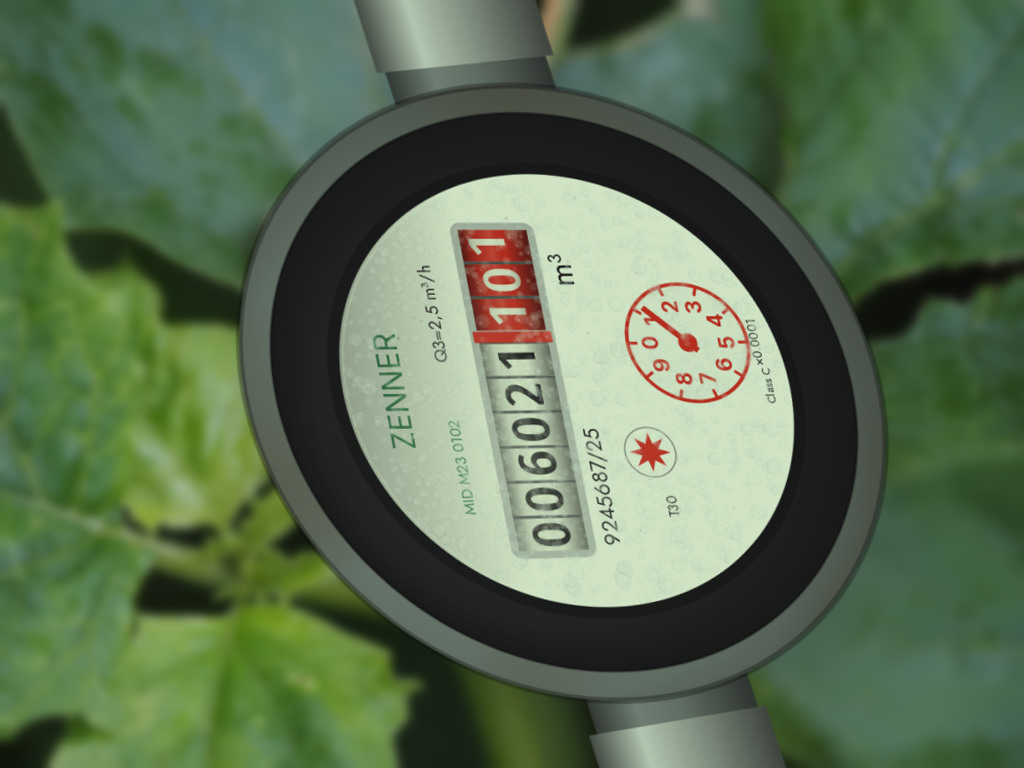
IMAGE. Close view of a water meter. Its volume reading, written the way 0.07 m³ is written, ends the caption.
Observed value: 6021.1011 m³
